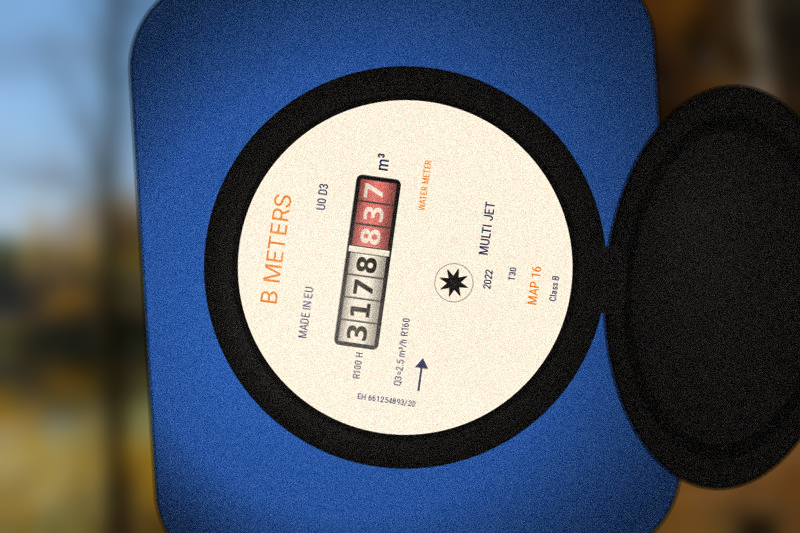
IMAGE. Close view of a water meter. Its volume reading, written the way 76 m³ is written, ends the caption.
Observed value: 3178.837 m³
